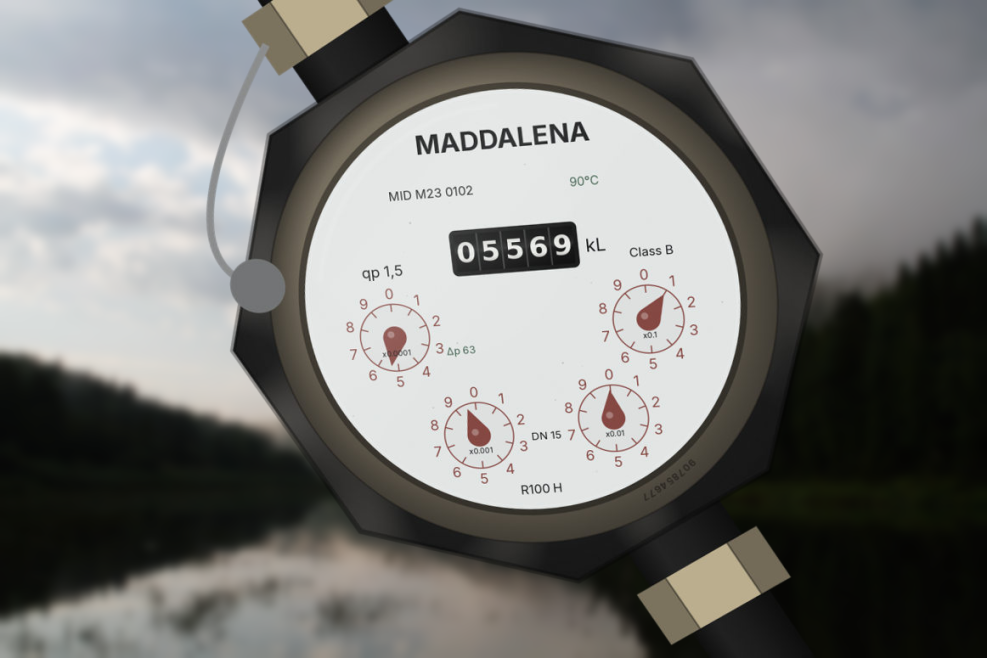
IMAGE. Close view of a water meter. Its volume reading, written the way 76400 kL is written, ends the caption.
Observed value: 5569.0995 kL
